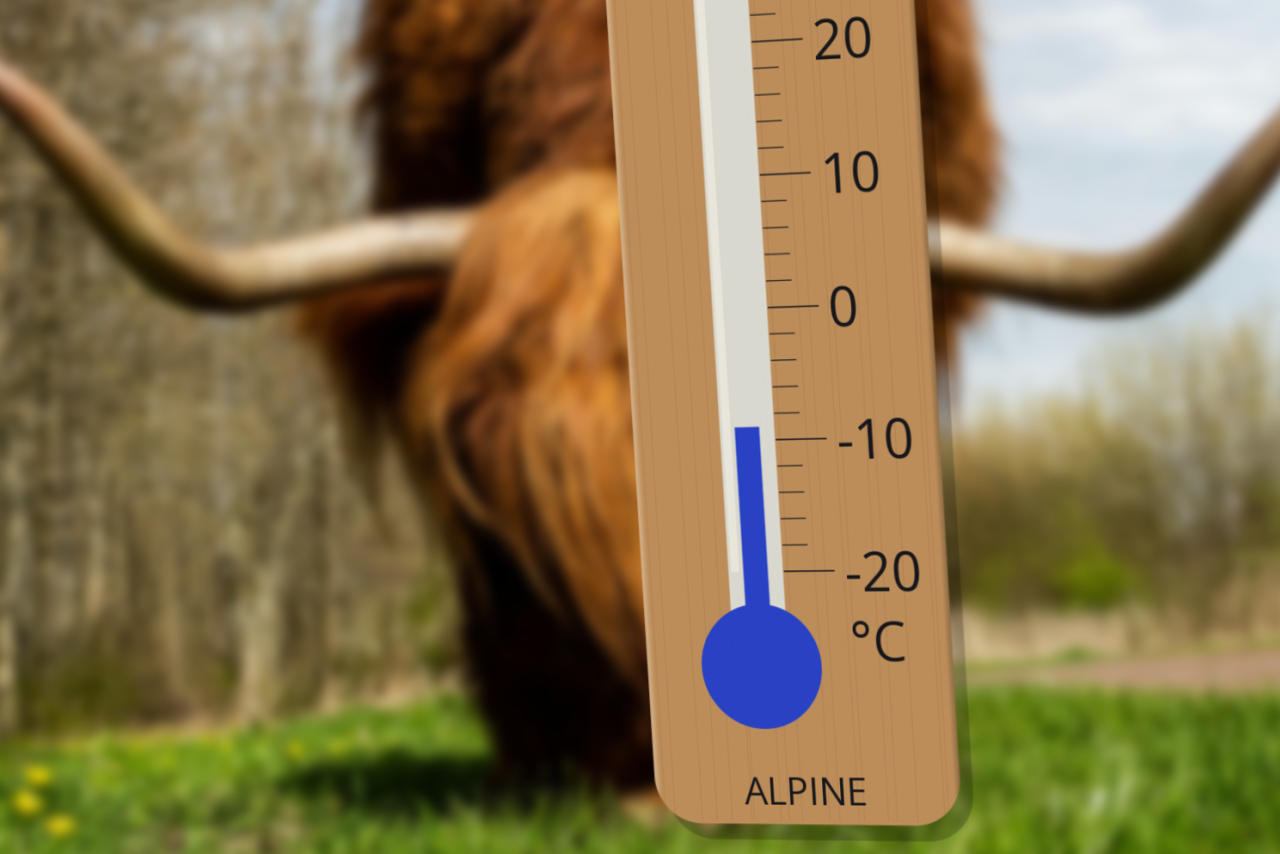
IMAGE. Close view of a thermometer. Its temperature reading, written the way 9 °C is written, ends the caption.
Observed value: -9 °C
